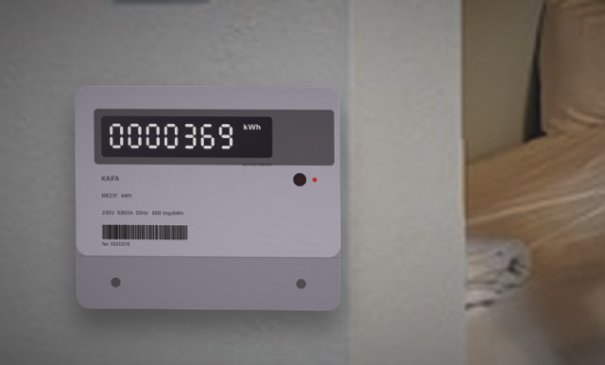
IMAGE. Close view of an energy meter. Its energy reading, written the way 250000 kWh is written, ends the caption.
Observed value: 369 kWh
